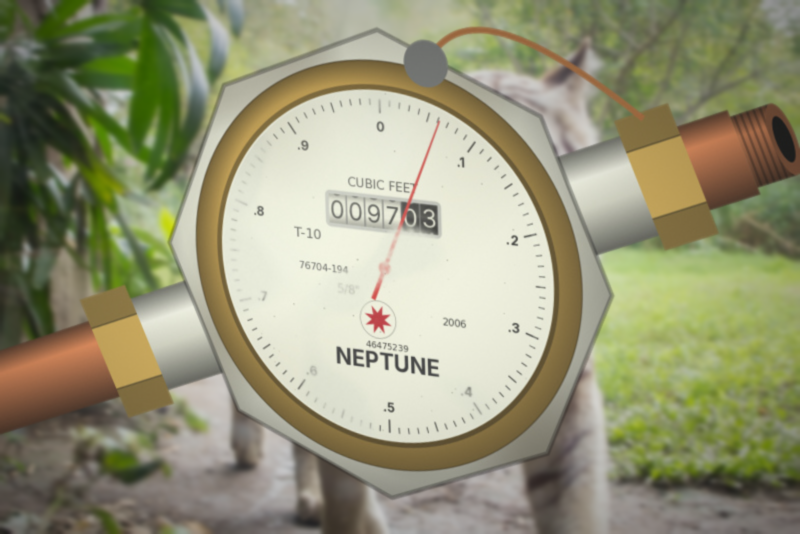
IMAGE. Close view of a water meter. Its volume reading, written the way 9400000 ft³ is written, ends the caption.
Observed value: 9703.06 ft³
